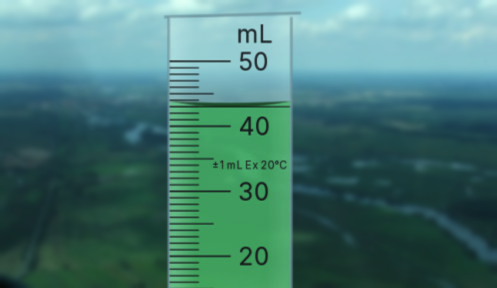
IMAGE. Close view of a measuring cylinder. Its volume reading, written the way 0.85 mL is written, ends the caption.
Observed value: 43 mL
